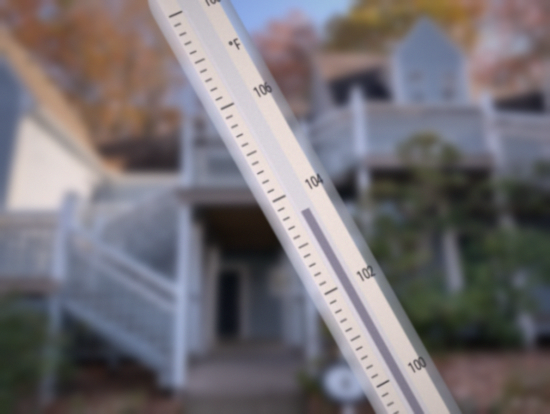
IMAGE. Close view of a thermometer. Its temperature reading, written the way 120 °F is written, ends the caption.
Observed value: 103.6 °F
